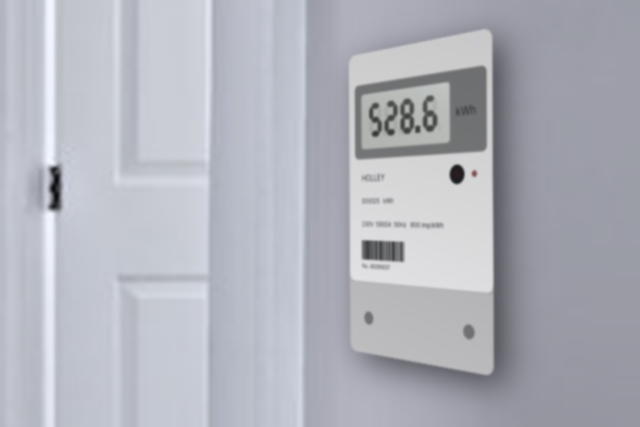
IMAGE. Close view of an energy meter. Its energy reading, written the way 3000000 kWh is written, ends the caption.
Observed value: 528.6 kWh
